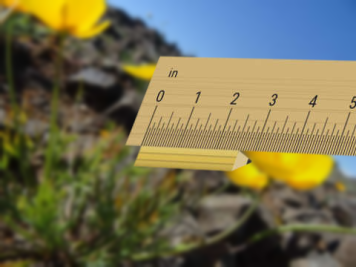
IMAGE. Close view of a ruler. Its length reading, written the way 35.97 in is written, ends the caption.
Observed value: 3 in
